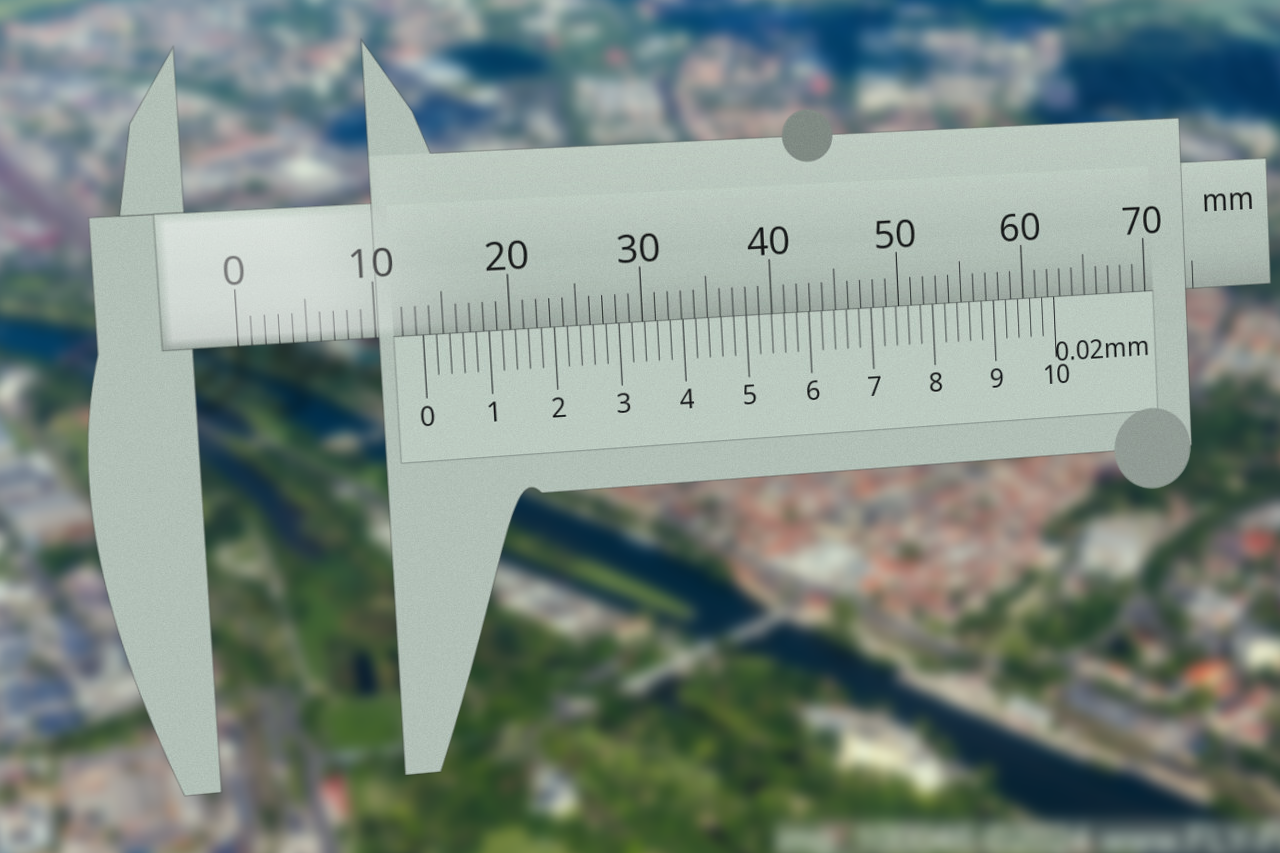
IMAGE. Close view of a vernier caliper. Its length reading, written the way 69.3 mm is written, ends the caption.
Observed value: 13.5 mm
